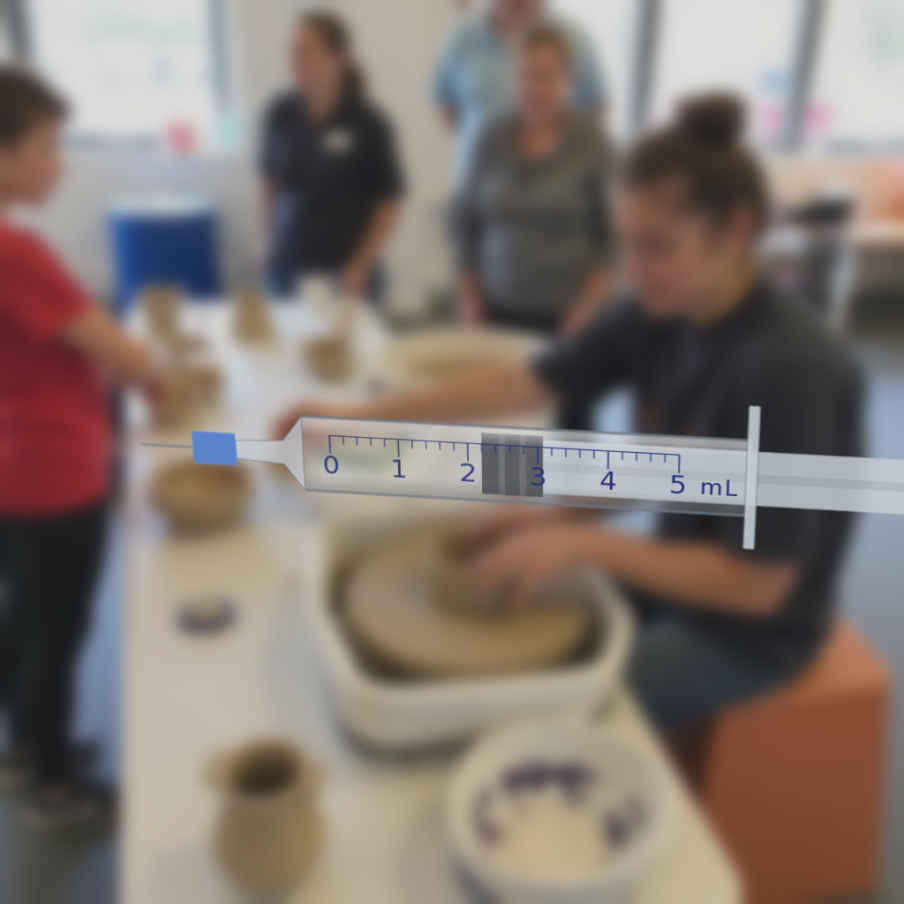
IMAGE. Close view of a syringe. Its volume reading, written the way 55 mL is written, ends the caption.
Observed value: 2.2 mL
